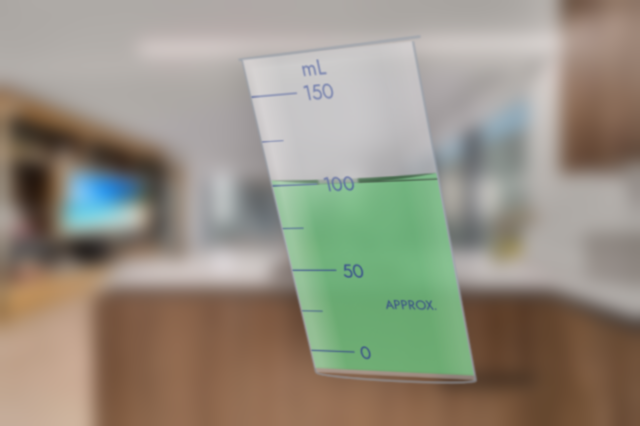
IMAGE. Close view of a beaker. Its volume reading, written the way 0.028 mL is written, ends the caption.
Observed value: 100 mL
